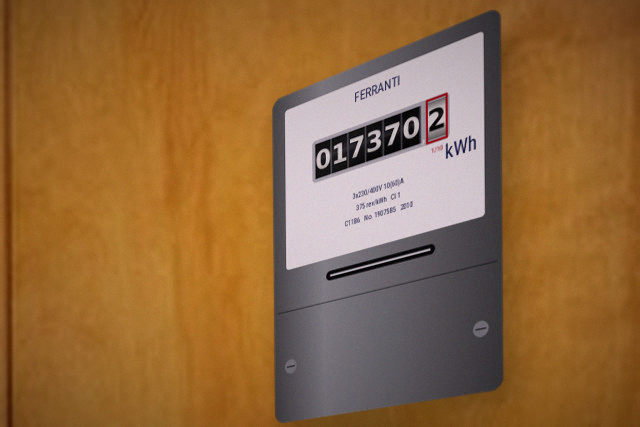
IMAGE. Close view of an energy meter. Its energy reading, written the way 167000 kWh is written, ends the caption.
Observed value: 17370.2 kWh
